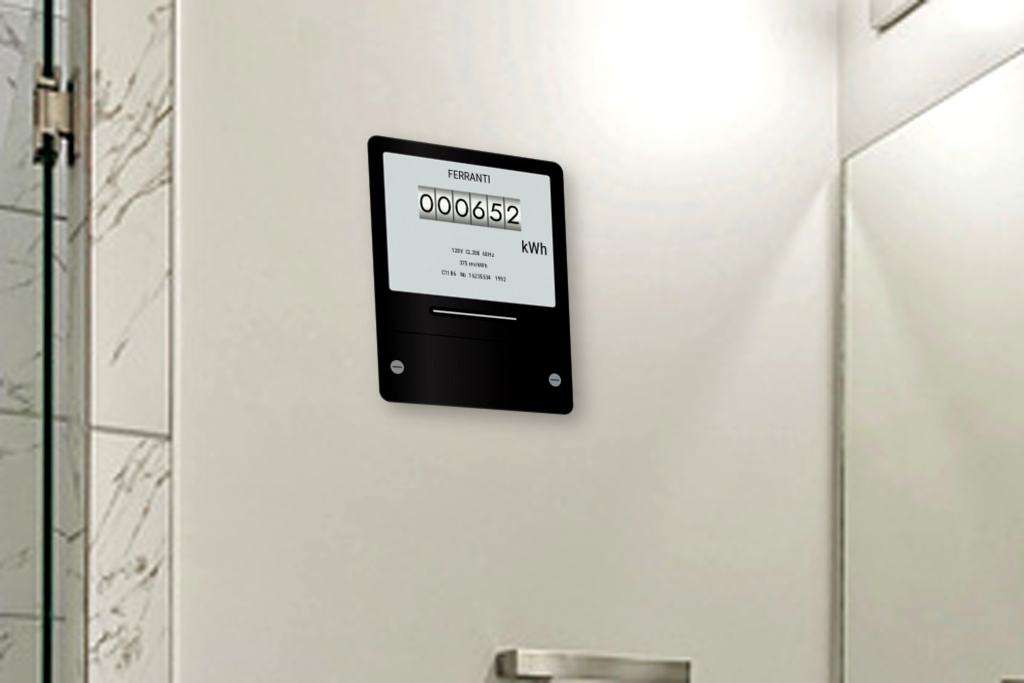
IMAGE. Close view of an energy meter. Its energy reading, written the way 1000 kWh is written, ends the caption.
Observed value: 652 kWh
